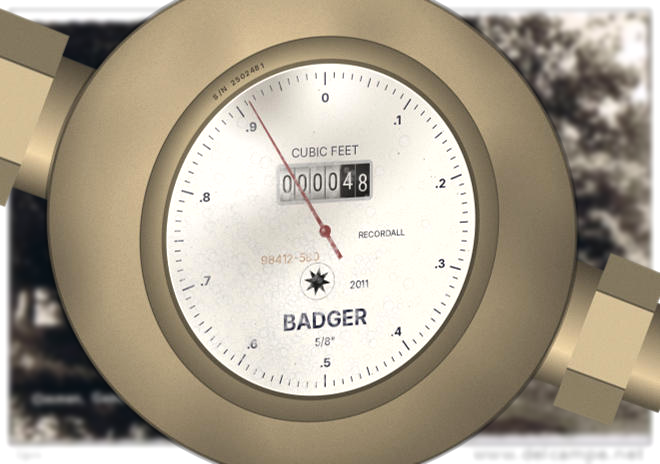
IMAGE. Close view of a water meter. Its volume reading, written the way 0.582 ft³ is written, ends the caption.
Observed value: 47.91 ft³
